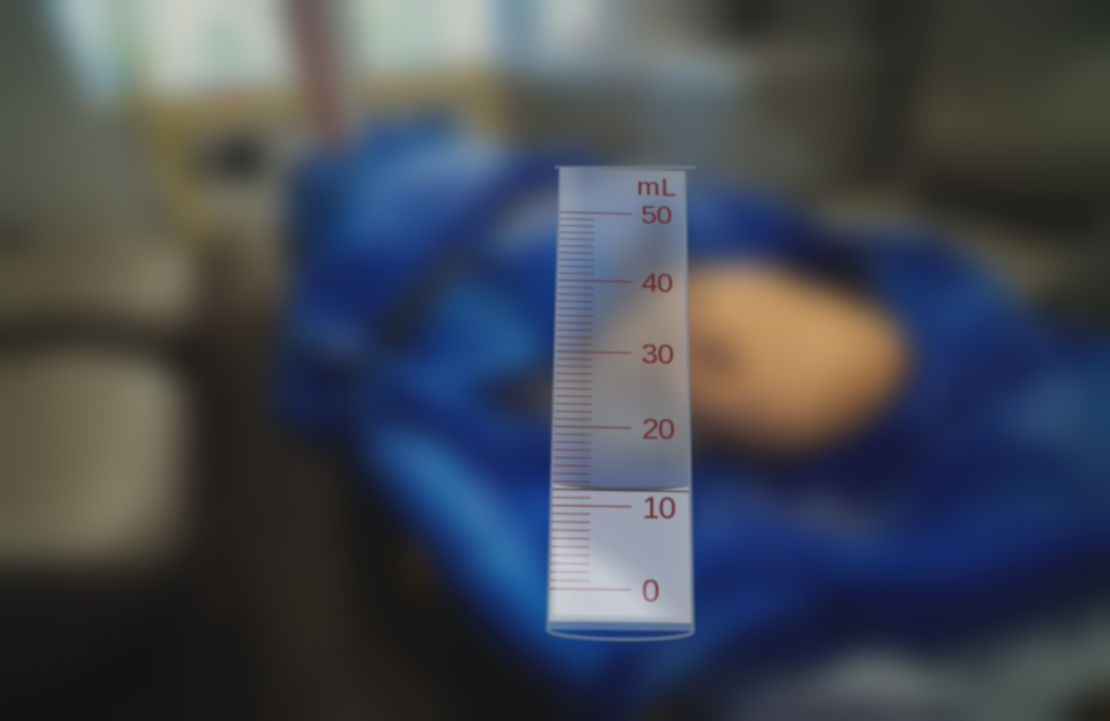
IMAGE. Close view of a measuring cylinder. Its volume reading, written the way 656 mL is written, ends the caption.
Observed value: 12 mL
